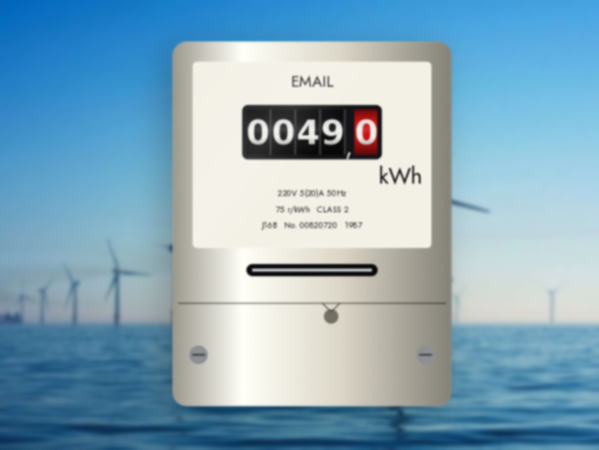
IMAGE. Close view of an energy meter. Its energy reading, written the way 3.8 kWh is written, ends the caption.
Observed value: 49.0 kWh
